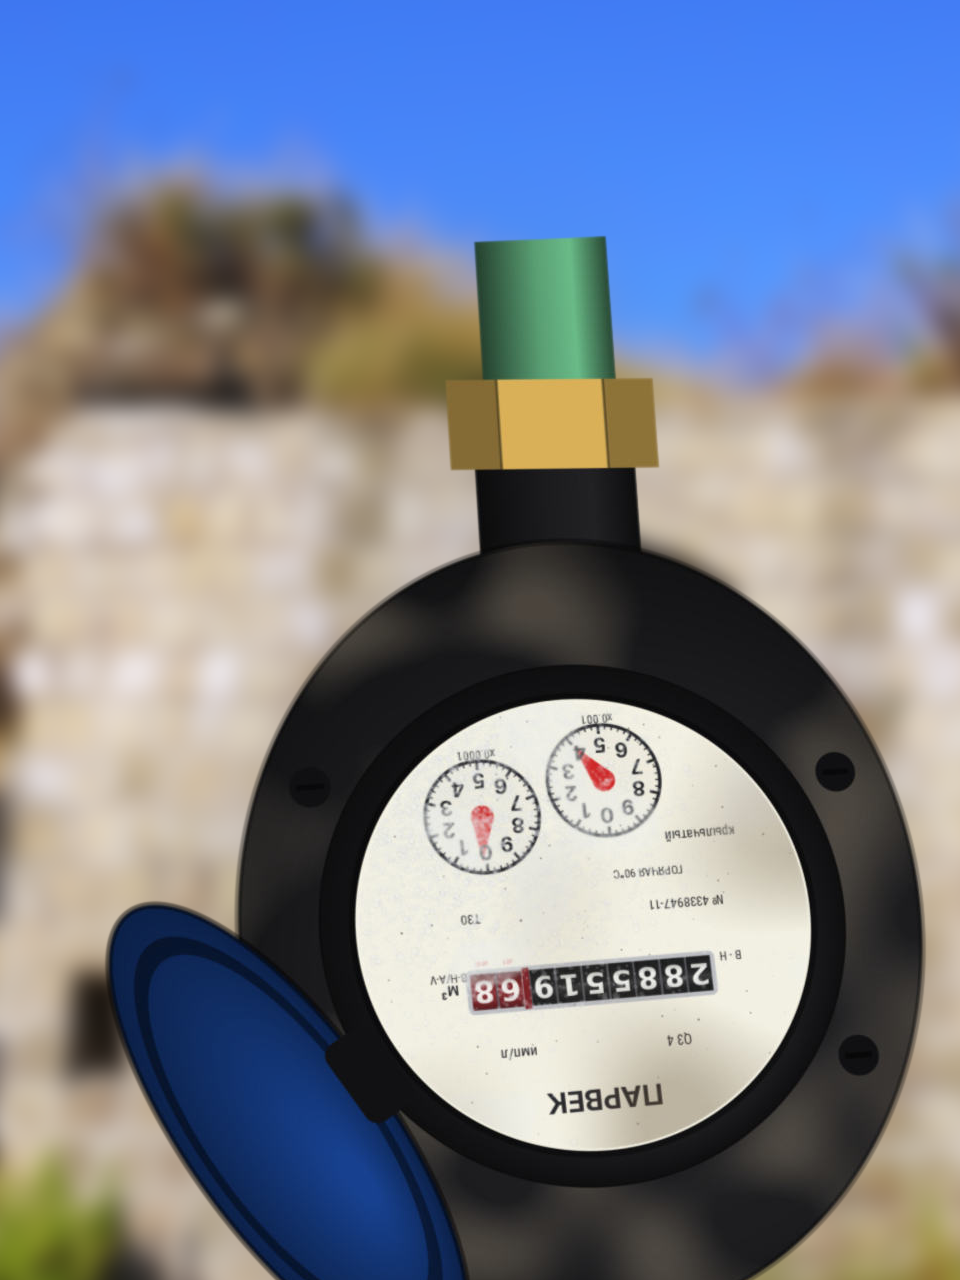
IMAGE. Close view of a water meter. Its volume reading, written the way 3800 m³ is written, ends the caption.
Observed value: 2885519.6840 m³
